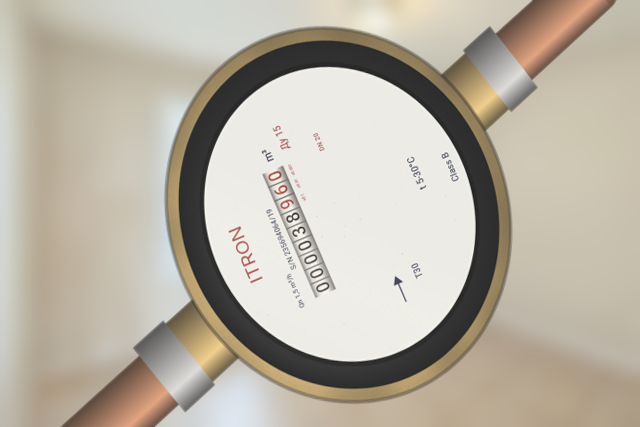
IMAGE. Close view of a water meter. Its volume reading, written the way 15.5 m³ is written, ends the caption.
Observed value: 38.960 m³
